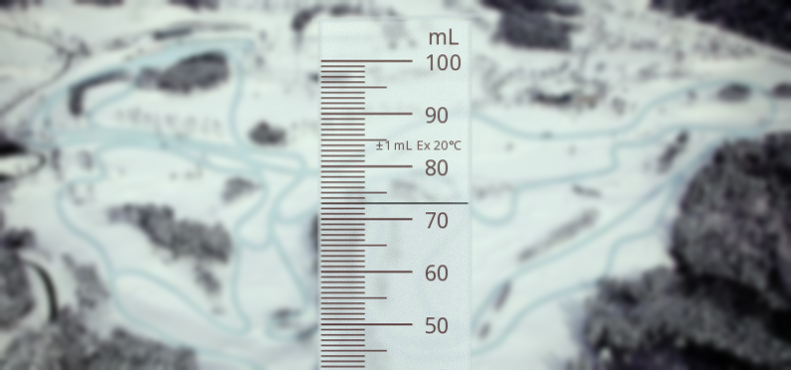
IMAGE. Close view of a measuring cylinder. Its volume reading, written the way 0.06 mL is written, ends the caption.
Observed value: 73 mL
